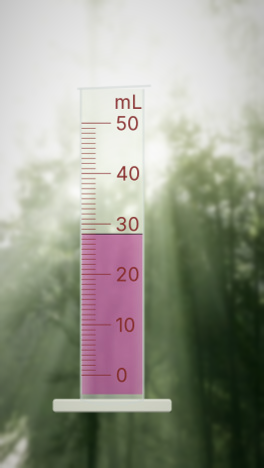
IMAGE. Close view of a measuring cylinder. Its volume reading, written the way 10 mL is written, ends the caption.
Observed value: 28 mL
